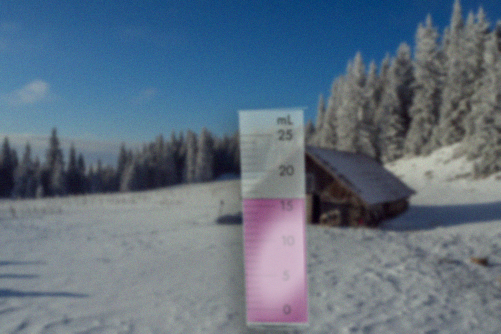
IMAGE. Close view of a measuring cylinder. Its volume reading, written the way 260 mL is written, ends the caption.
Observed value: 16 mL
